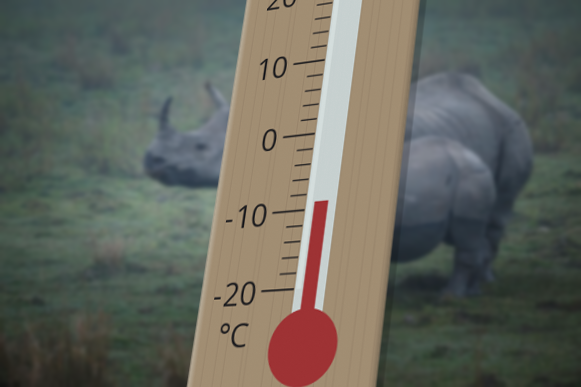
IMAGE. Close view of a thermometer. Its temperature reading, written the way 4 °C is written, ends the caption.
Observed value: -9 °C
